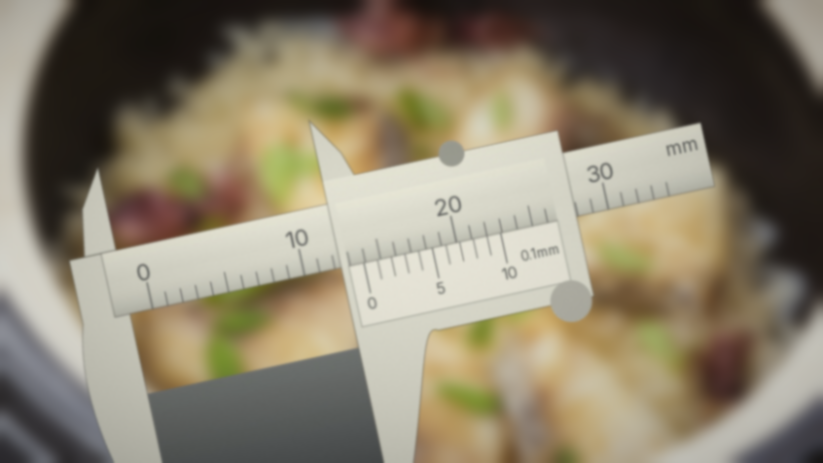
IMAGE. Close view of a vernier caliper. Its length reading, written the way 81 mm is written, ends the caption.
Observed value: 13.9 mm
